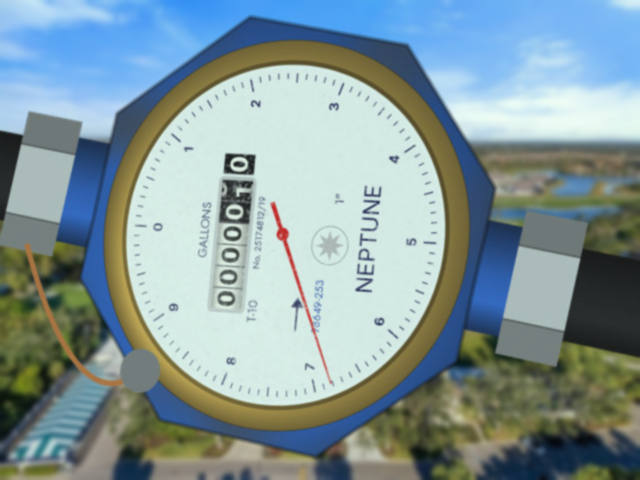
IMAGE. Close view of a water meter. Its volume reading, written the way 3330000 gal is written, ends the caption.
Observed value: 6.8 gal
